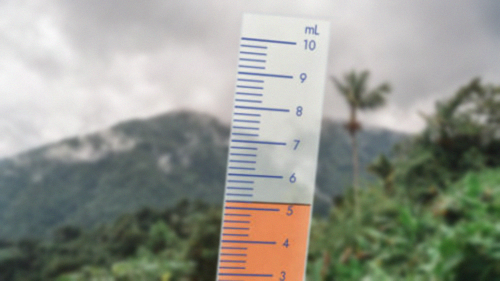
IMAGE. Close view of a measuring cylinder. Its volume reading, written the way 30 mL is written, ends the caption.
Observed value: 5.2 mL
